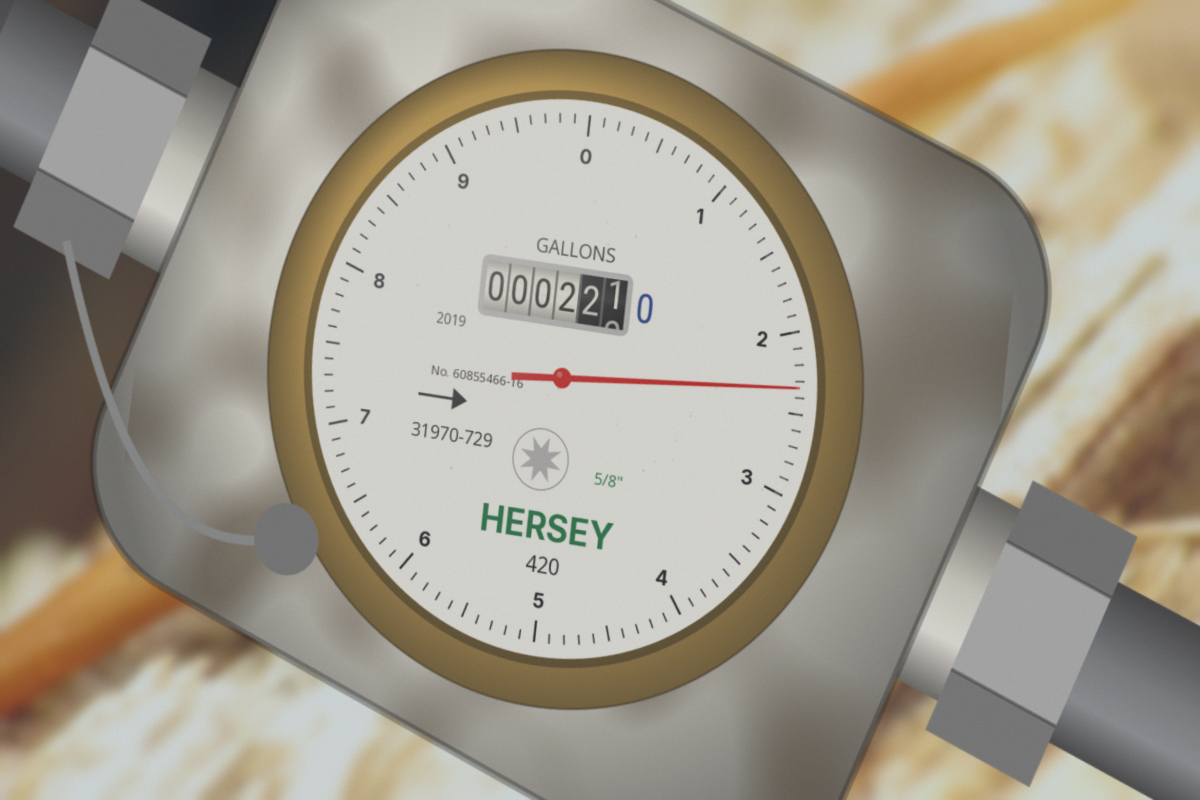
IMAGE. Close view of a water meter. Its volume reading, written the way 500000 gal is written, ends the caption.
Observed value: 2212.3 gal
